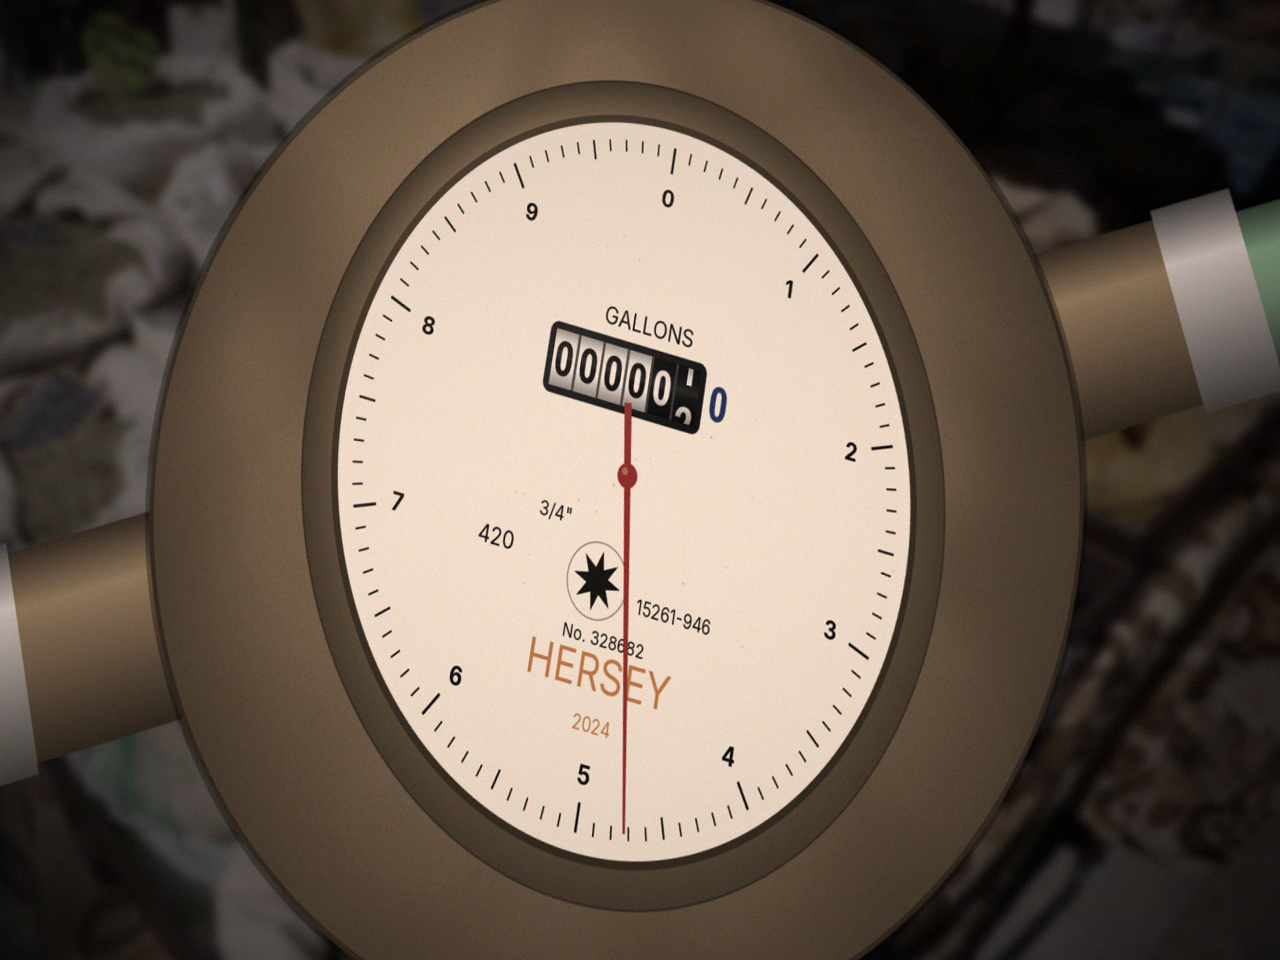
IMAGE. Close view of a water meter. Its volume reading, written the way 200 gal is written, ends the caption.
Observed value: 14.7 gal
